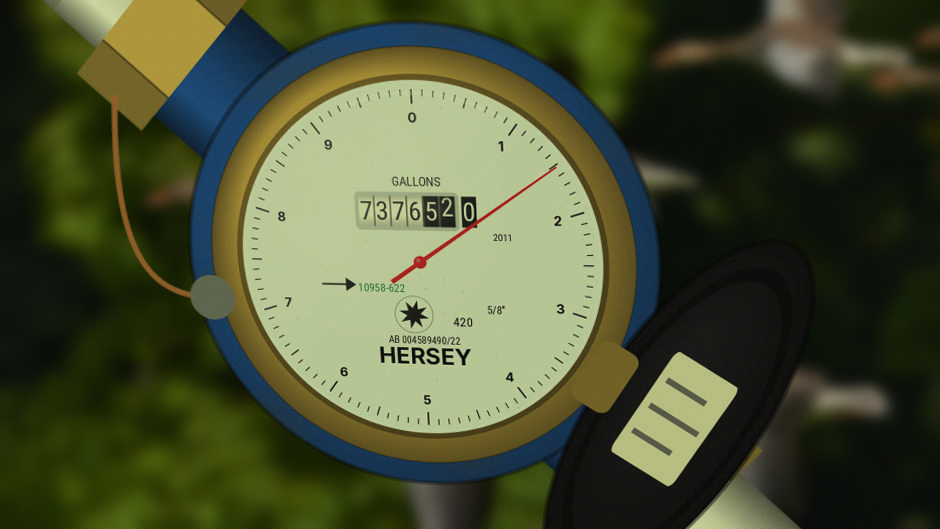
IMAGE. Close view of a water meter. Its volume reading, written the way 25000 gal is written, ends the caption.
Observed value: 7376521.5 gal
